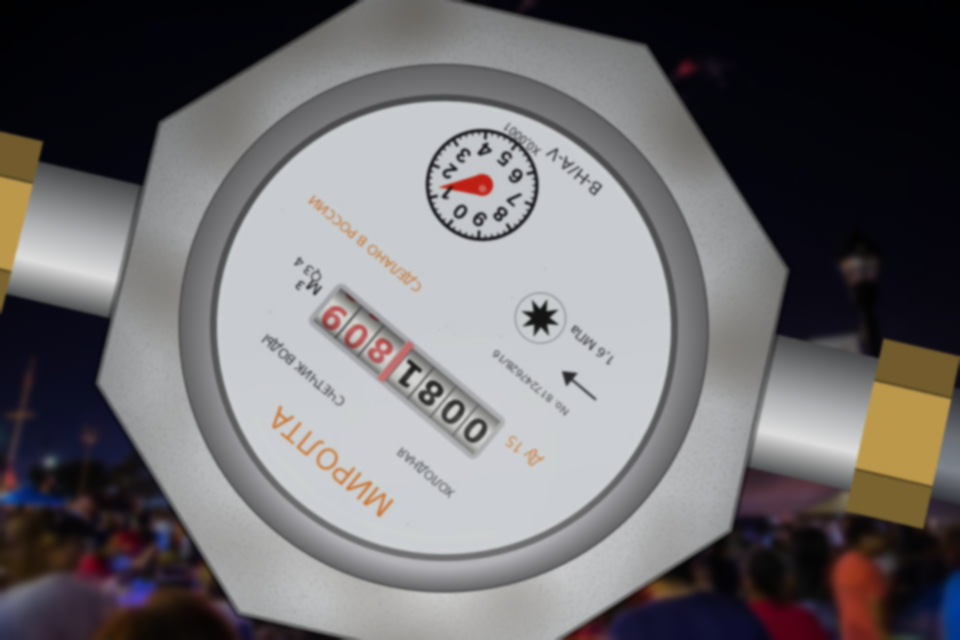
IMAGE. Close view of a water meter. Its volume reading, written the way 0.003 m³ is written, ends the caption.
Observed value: 81.8091 m³
